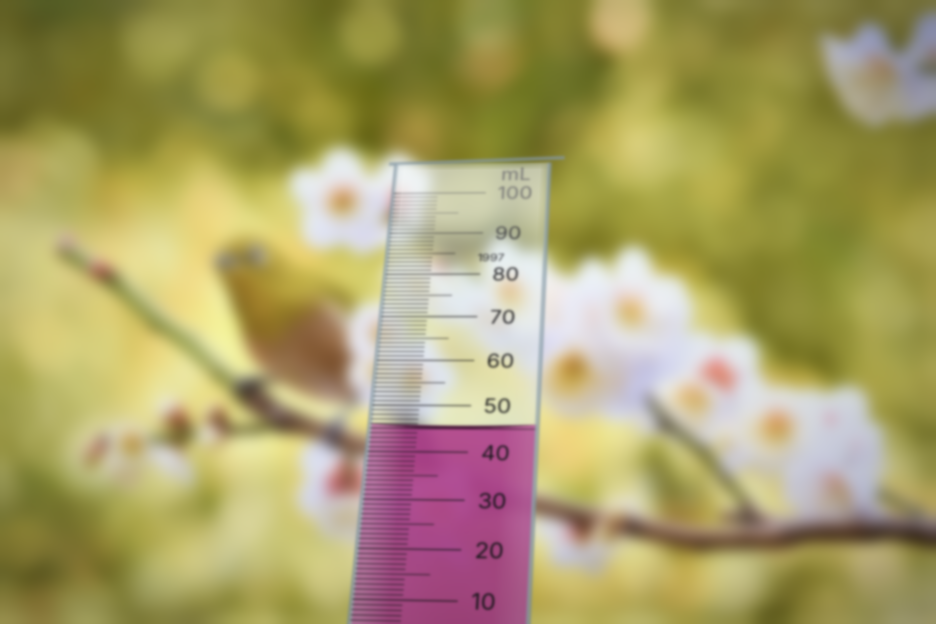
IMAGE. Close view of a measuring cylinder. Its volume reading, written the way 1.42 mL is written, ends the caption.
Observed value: 45 mL
